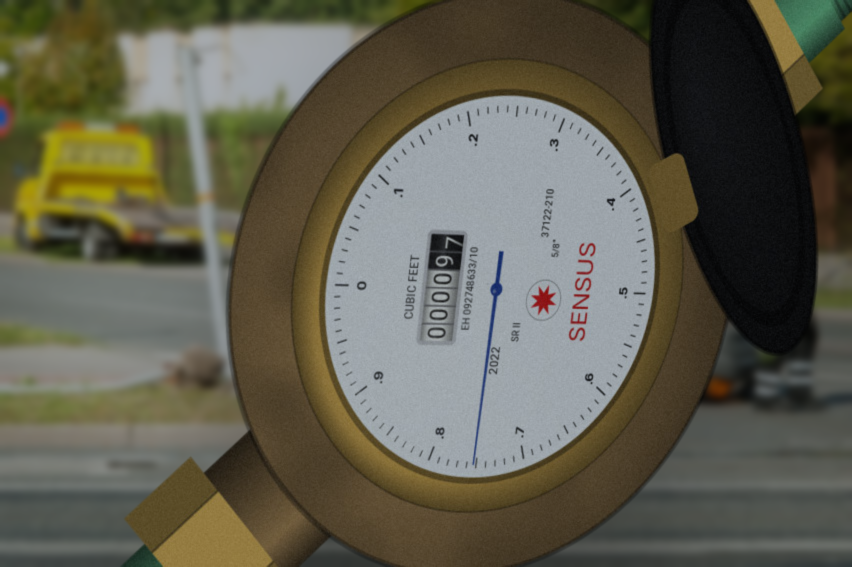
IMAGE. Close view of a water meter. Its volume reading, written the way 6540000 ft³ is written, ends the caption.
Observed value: 96.75 ft³
